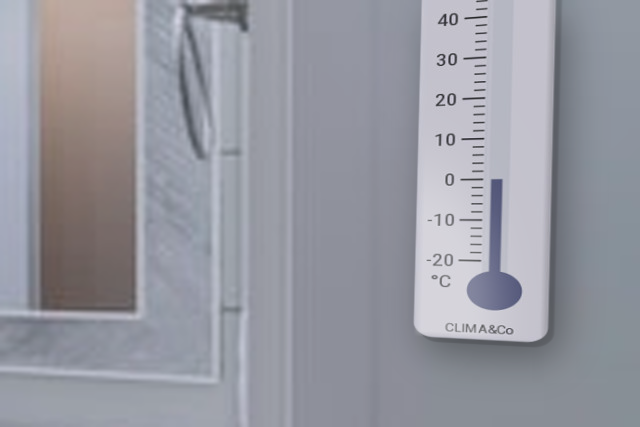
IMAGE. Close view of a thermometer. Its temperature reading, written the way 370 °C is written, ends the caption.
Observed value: 0 °C
